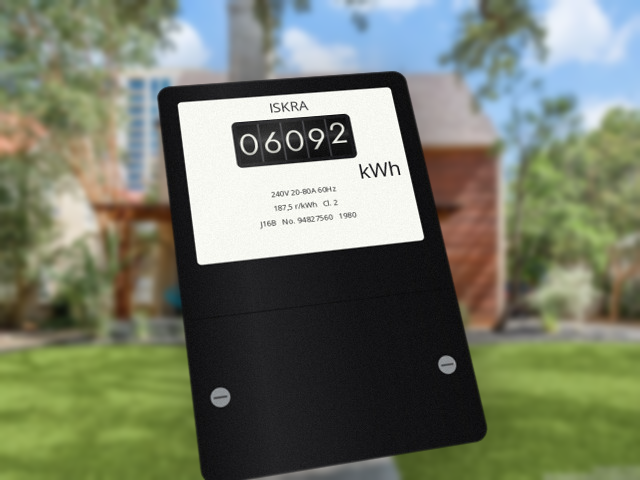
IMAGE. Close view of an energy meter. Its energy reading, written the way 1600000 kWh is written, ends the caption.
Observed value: 6092 kWh
